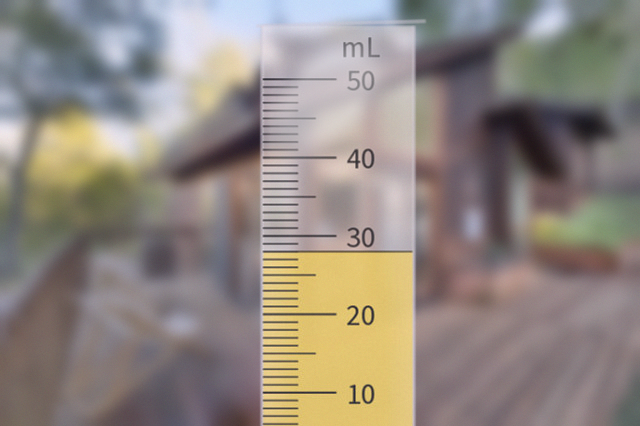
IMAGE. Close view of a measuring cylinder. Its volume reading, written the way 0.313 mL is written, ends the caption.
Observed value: 28 mL
